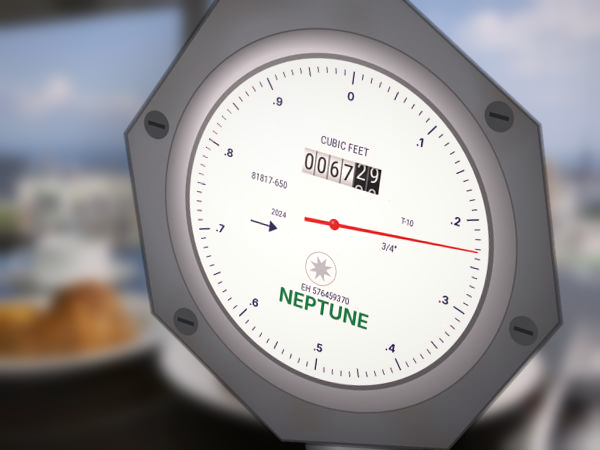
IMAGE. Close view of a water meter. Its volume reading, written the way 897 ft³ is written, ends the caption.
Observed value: 6729.23 ft³
